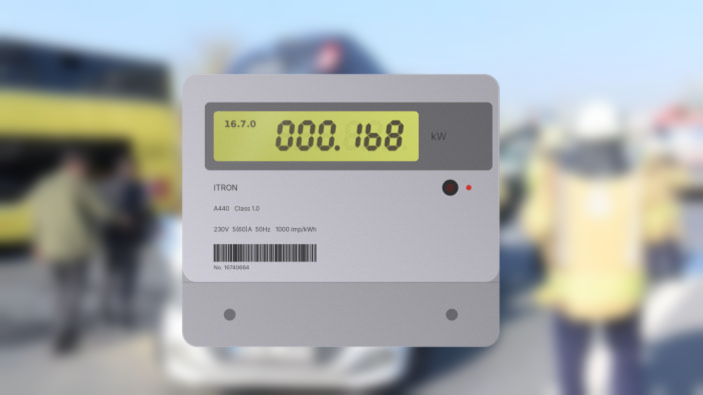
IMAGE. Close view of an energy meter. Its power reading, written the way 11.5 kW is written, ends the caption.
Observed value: 0.168 kW
